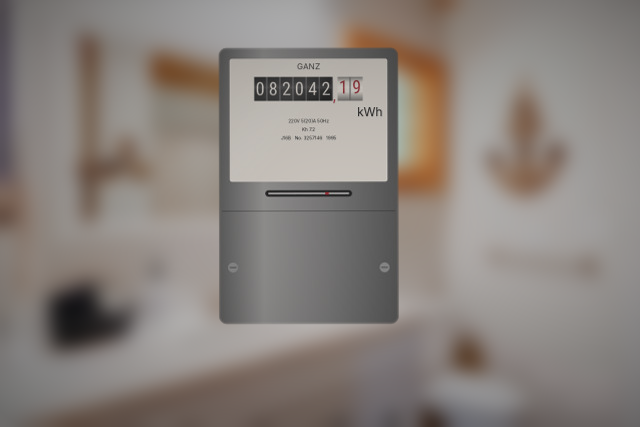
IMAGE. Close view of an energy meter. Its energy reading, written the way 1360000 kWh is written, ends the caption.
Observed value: 82042.19 kWh
